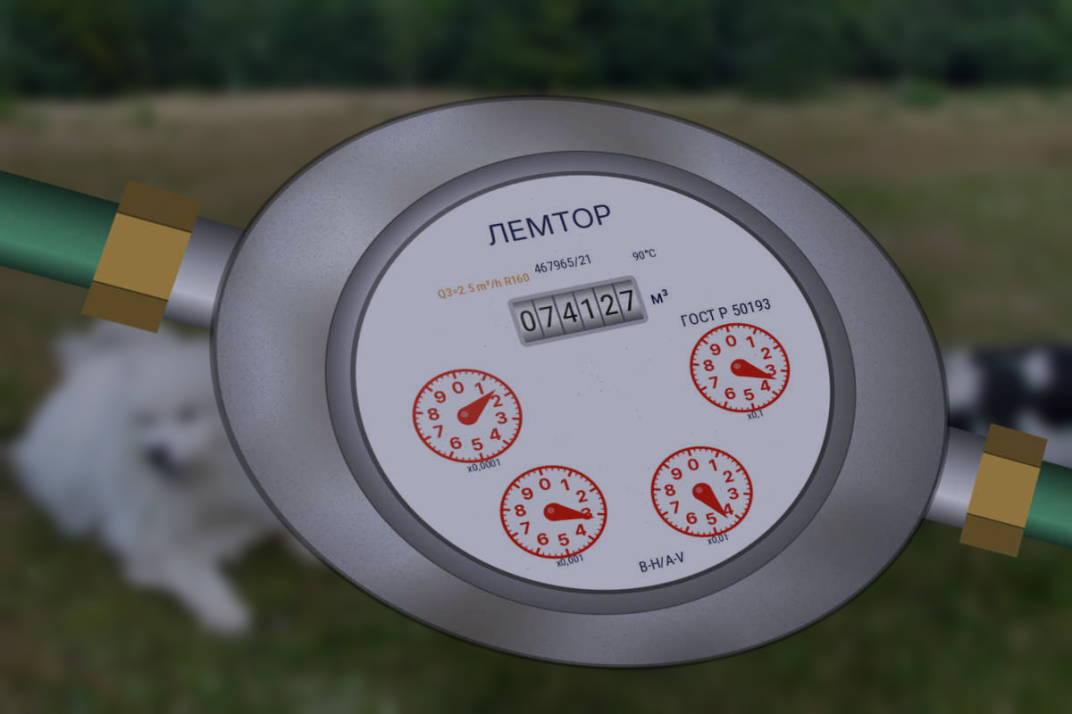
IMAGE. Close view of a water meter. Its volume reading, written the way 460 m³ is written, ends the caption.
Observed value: 74127.3431 m³
